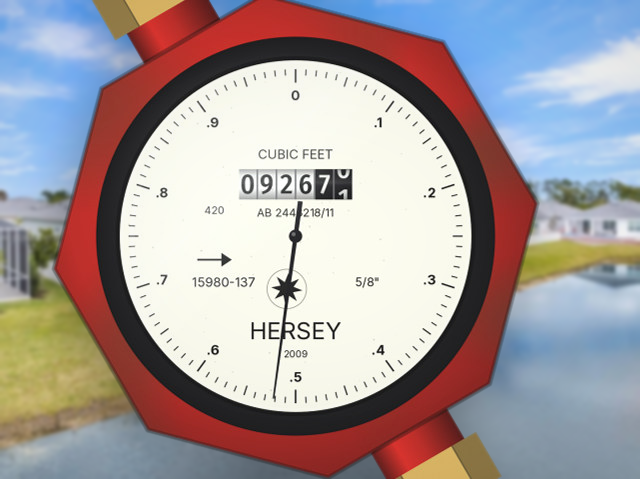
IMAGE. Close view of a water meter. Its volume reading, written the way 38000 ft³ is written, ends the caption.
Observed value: 92670.52 ft³
